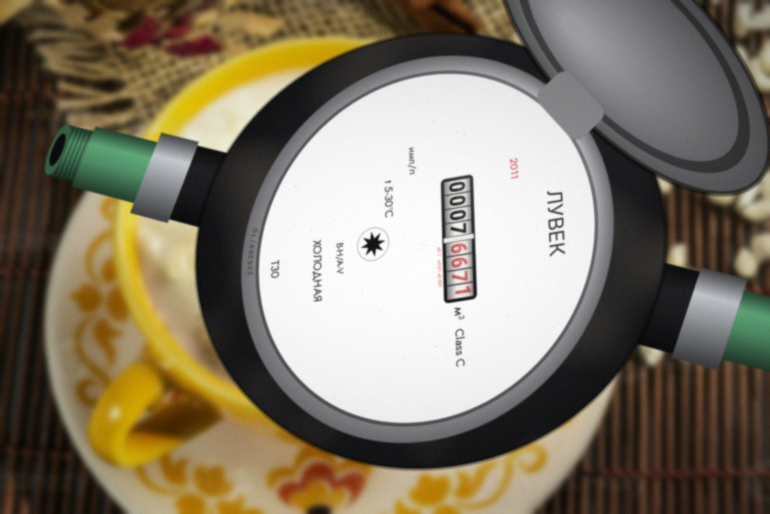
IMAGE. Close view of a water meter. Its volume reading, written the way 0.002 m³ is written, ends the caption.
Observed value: 7.6671 m³
